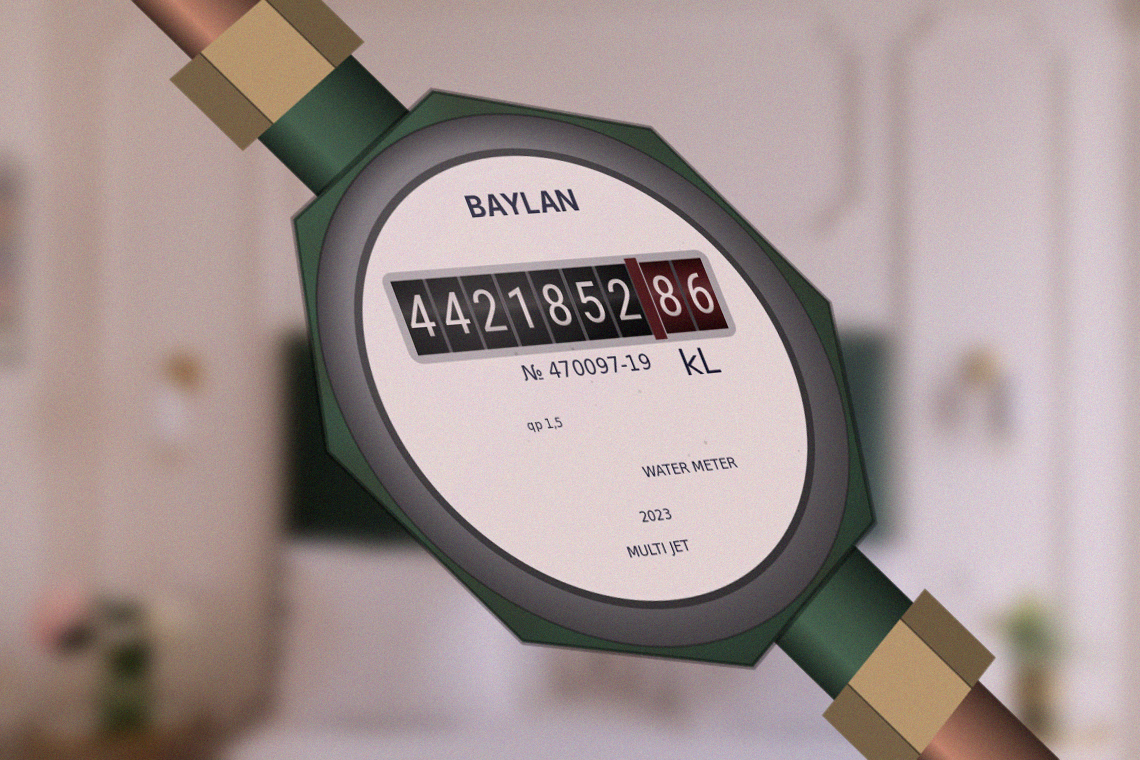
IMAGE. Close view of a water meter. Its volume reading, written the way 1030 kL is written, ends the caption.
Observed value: 4421852.86 kL
